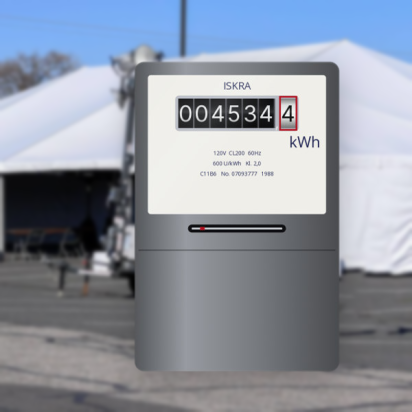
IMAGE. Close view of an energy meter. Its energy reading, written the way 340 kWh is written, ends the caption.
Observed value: 4534.4 kWh
